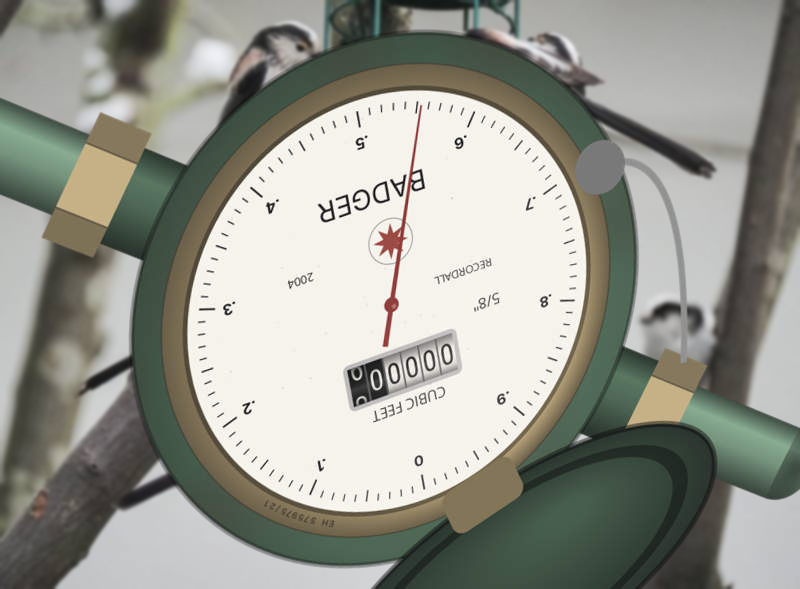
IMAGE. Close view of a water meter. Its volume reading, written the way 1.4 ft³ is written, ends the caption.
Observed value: 8.55 ft³
